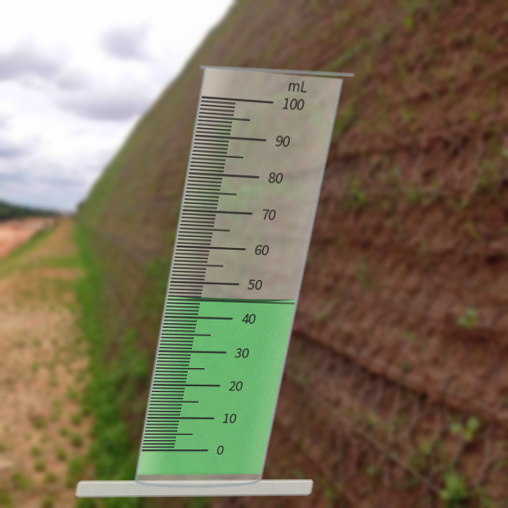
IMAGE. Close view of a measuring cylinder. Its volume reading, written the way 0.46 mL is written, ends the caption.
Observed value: 45 mL
